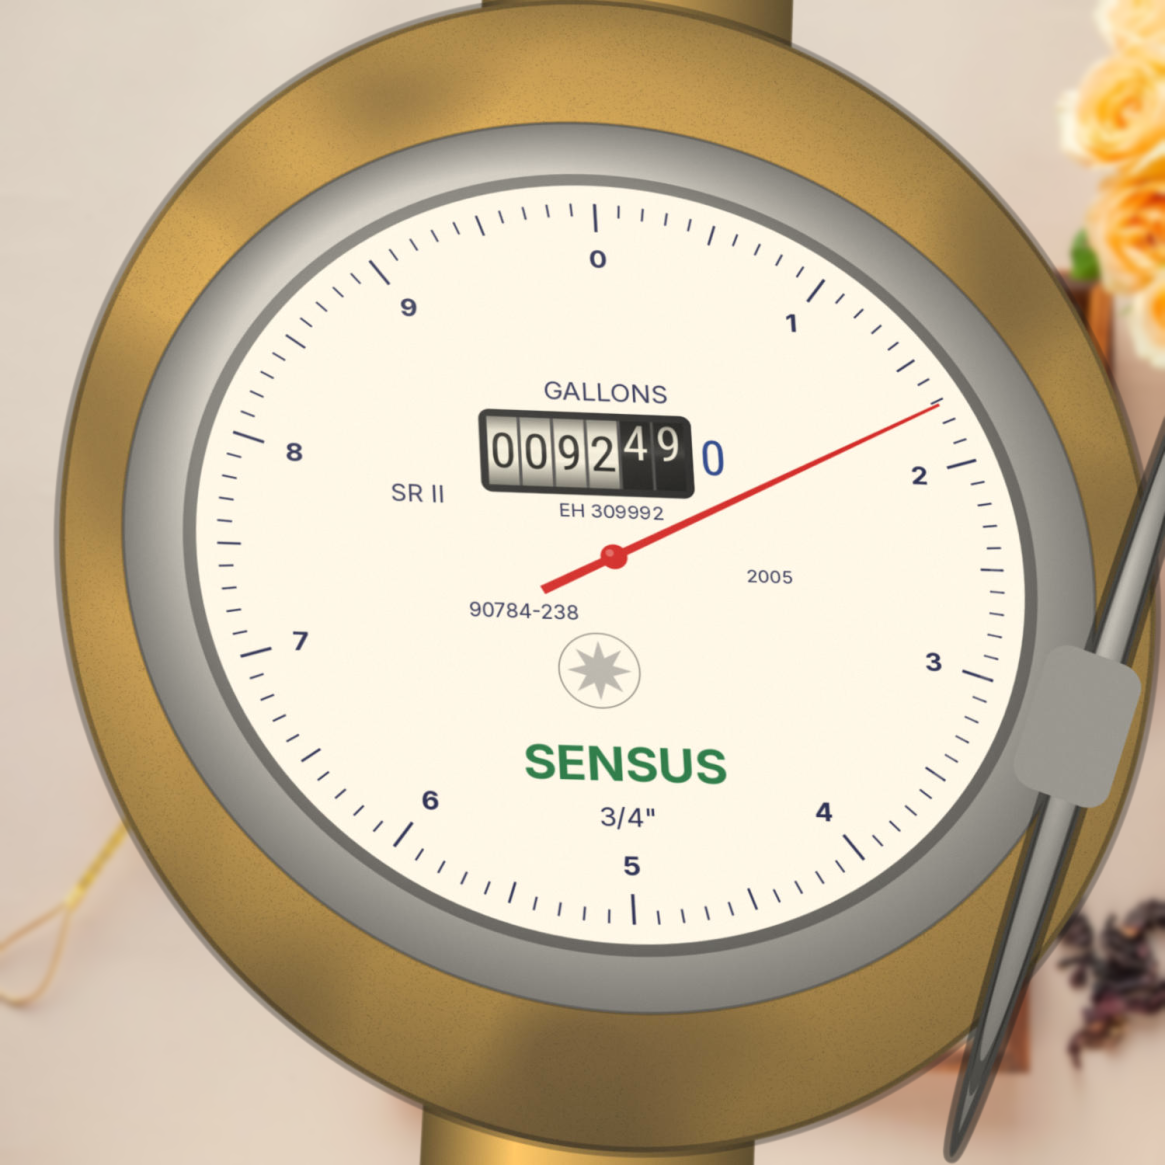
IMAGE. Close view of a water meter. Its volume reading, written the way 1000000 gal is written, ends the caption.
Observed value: 92491.7 gal
